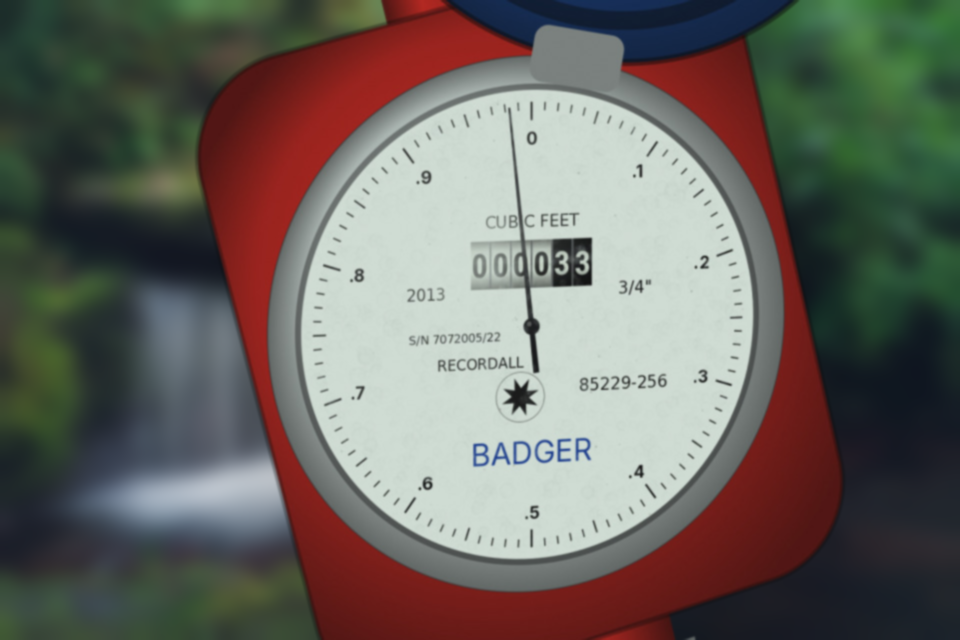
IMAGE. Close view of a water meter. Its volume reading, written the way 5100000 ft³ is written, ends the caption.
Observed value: 32.98 ft³
